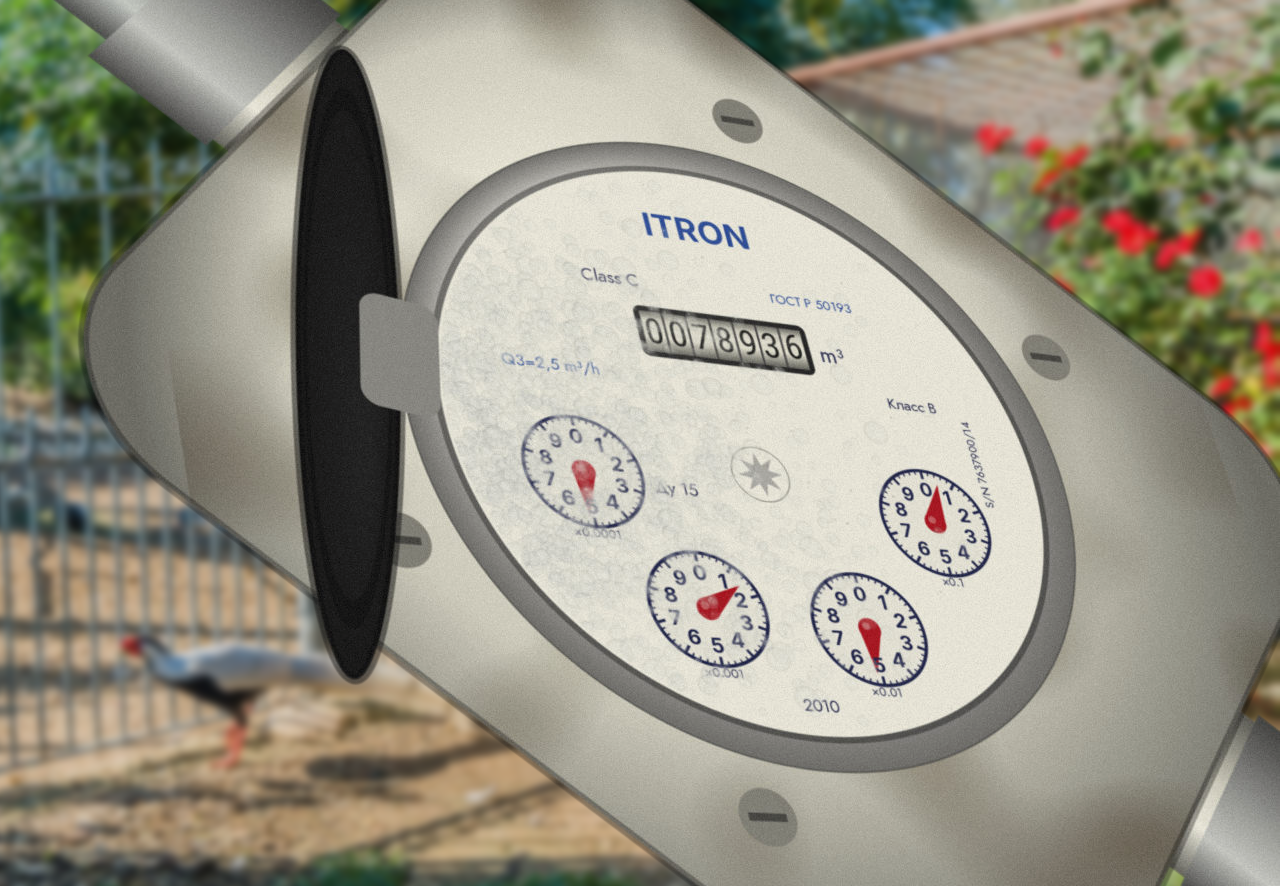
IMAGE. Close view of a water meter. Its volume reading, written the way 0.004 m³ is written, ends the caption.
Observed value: 78936.0515 m³
